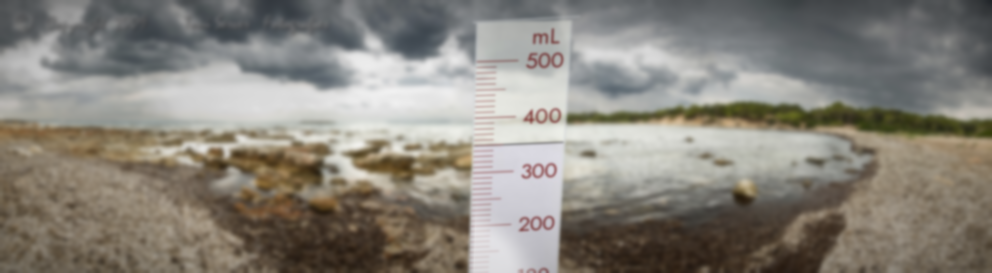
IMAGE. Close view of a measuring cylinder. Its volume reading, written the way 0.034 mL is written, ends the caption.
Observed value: 350 mL
